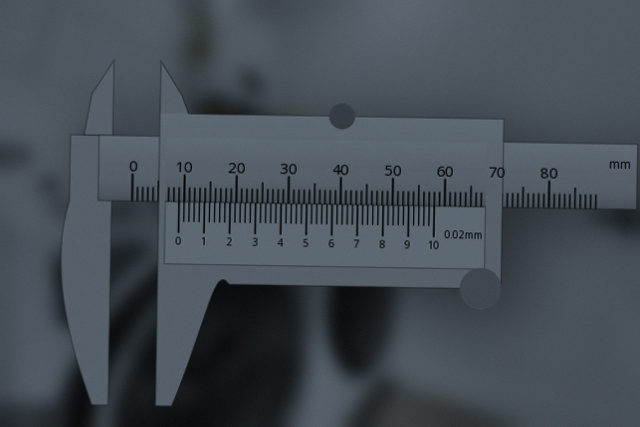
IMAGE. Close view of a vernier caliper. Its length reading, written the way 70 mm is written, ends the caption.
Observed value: 9.0 mm
